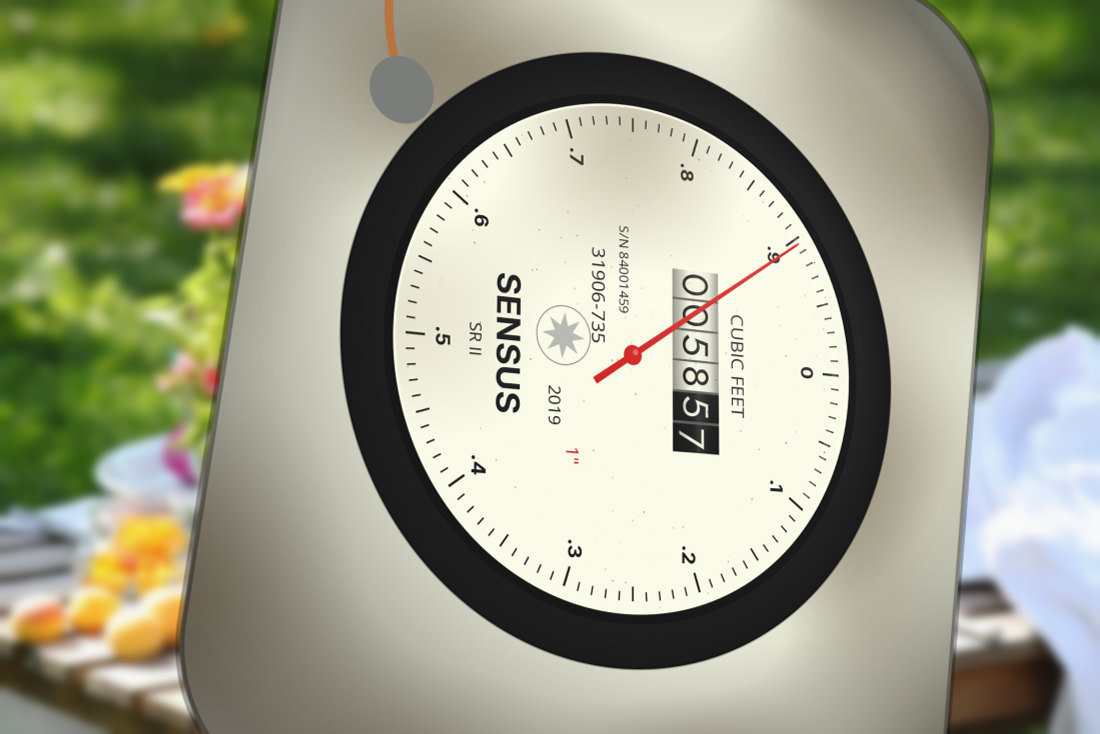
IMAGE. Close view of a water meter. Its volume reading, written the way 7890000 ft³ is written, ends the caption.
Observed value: 5856.90 ft³
